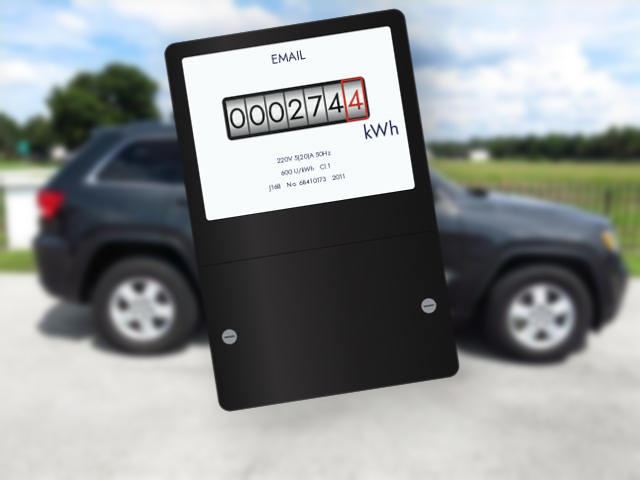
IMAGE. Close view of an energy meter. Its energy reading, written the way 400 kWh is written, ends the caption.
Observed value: 274.4 kWh
